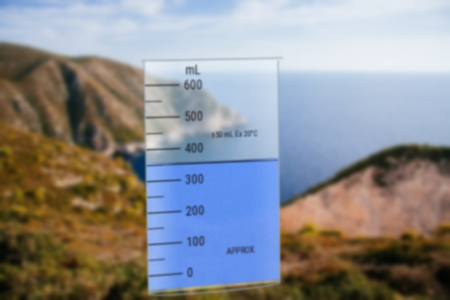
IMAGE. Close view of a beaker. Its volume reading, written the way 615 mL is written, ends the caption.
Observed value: 350 mL
